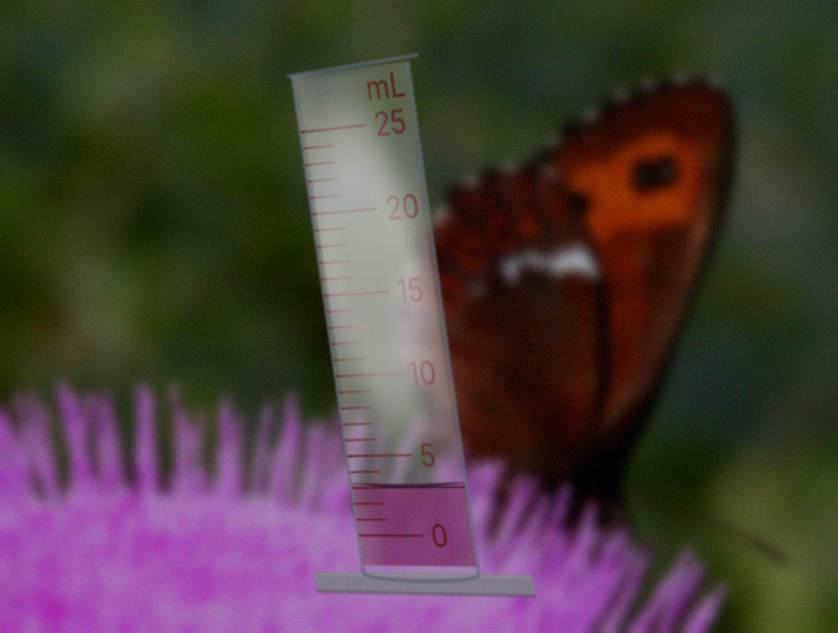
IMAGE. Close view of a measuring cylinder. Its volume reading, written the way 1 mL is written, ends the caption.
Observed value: 3 mL
